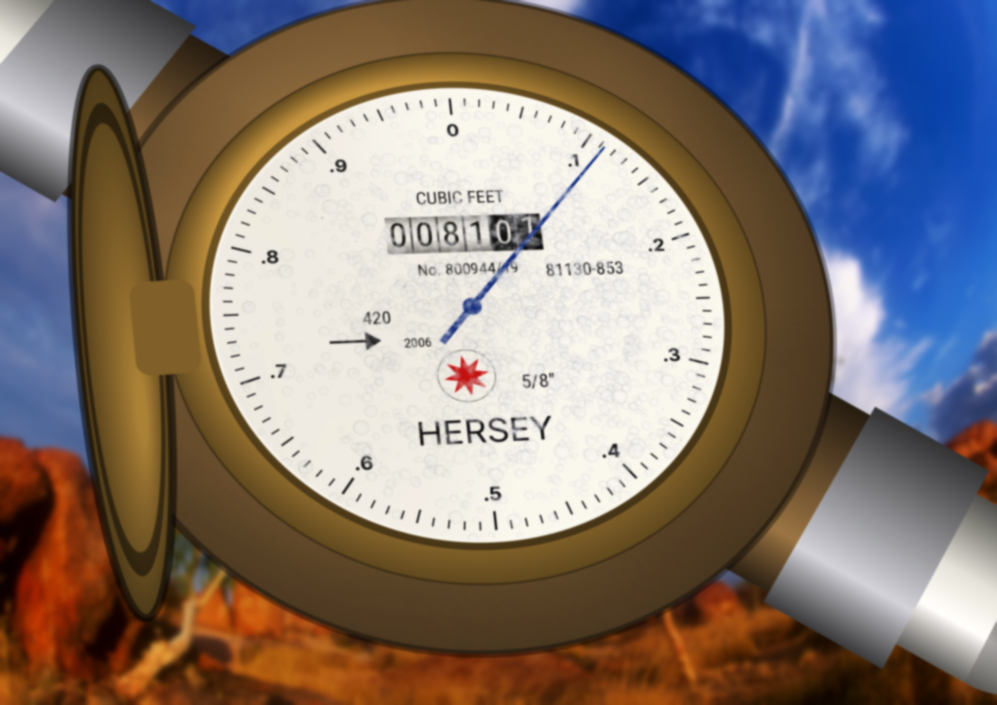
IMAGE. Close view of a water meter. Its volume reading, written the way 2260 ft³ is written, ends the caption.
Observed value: 8101.11 ft³
